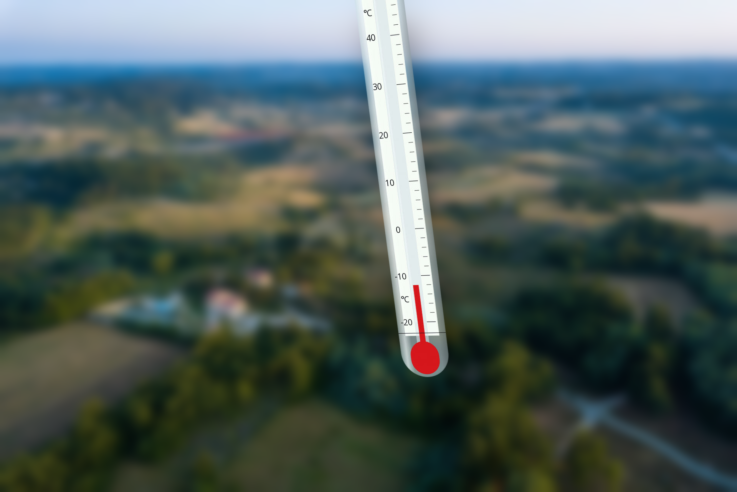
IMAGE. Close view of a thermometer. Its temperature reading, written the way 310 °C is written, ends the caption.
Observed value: -12 °C
